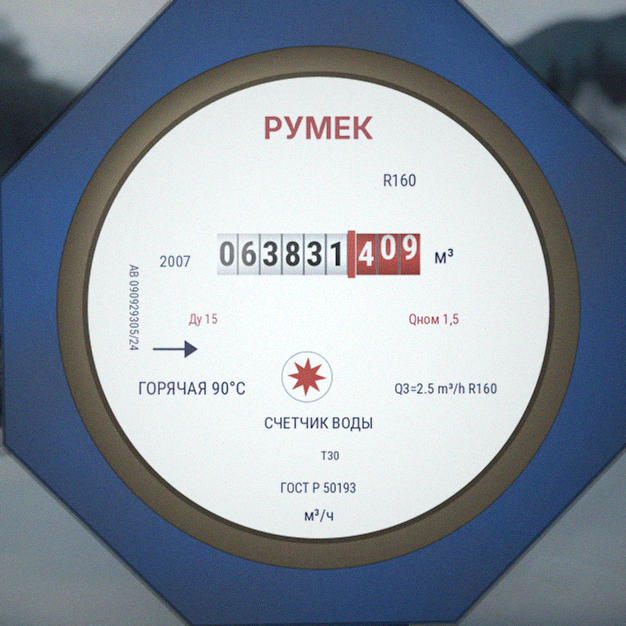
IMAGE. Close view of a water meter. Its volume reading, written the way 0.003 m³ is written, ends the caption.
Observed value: 63831.409 m³
